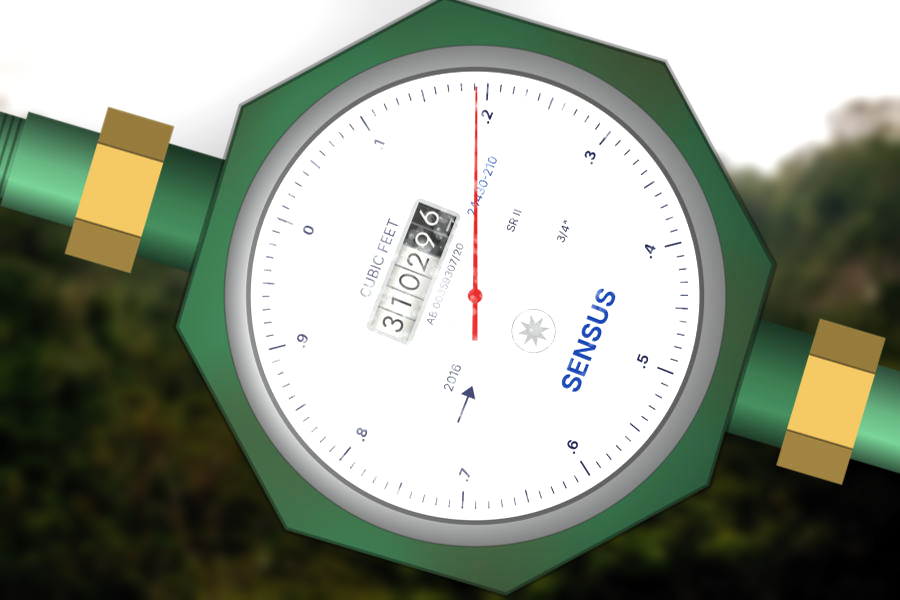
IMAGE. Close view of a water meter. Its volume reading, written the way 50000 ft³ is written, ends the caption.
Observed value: 310296.19 ft³
